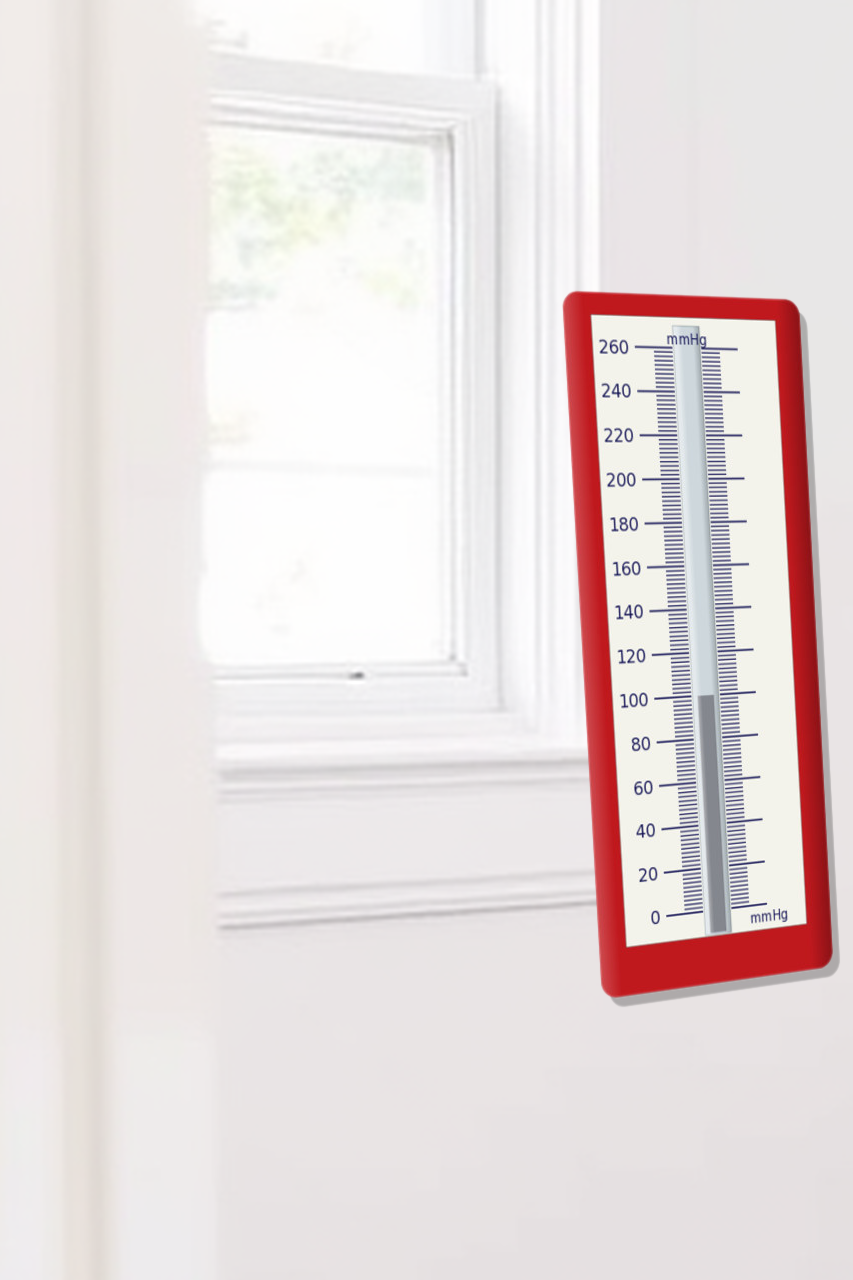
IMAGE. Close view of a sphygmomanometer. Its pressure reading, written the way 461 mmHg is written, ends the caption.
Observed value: 100 mmHg
